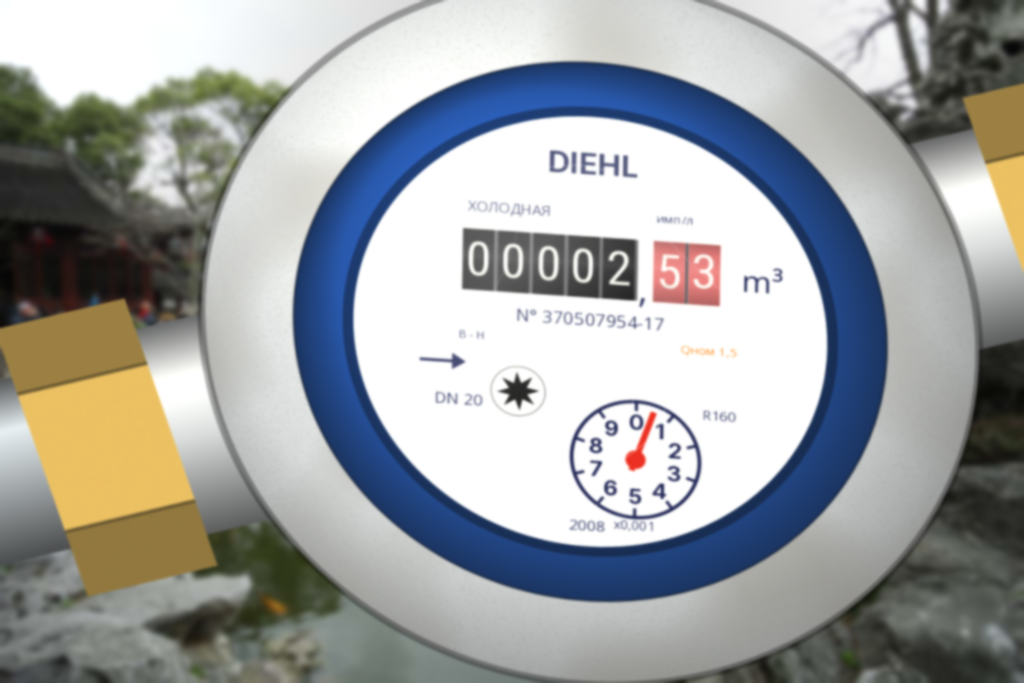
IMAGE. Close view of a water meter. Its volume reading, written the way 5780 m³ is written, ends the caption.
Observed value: 2.530 m³
